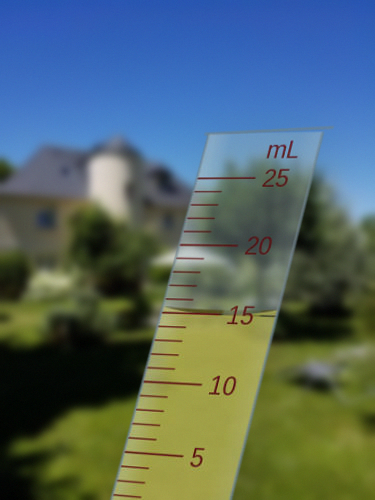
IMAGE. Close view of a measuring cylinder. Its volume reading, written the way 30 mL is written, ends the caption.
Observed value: 15 mL
